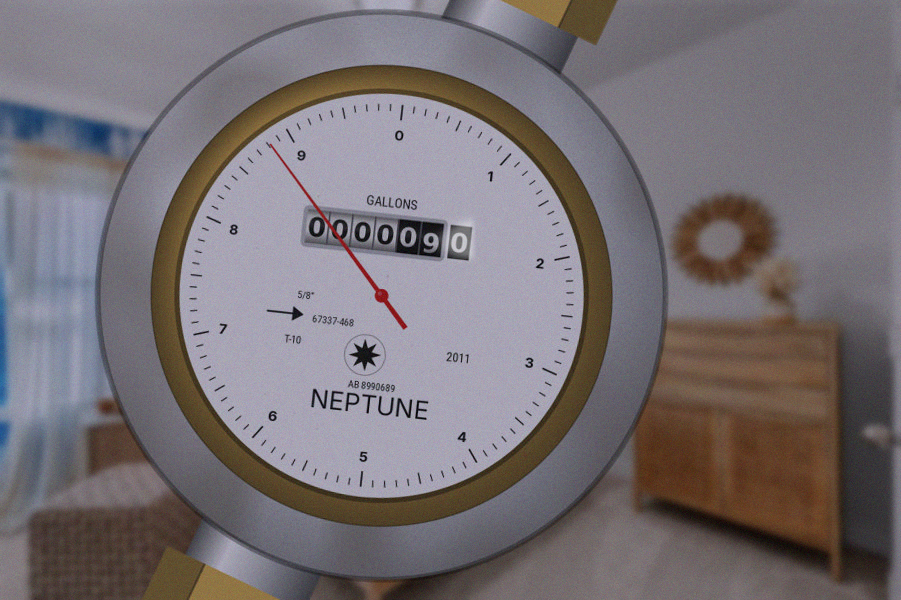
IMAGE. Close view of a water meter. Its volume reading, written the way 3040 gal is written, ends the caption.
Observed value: 88.8 gal
